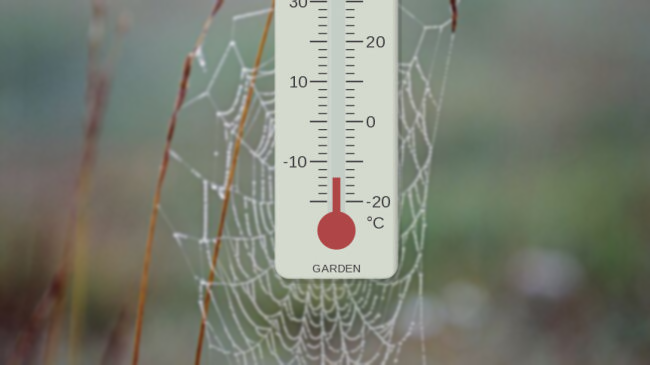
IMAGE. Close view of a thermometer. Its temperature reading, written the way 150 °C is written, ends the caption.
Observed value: -14 °C
